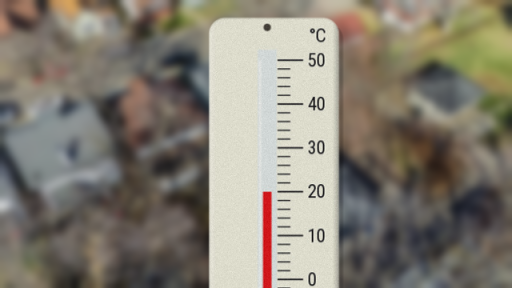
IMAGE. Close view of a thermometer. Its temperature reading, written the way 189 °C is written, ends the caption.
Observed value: 20 °C
